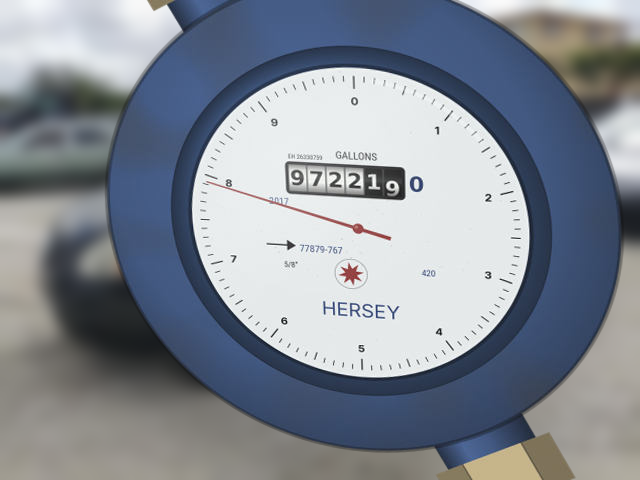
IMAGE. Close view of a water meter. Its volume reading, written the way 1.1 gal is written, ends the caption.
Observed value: 9722187.9 gal
